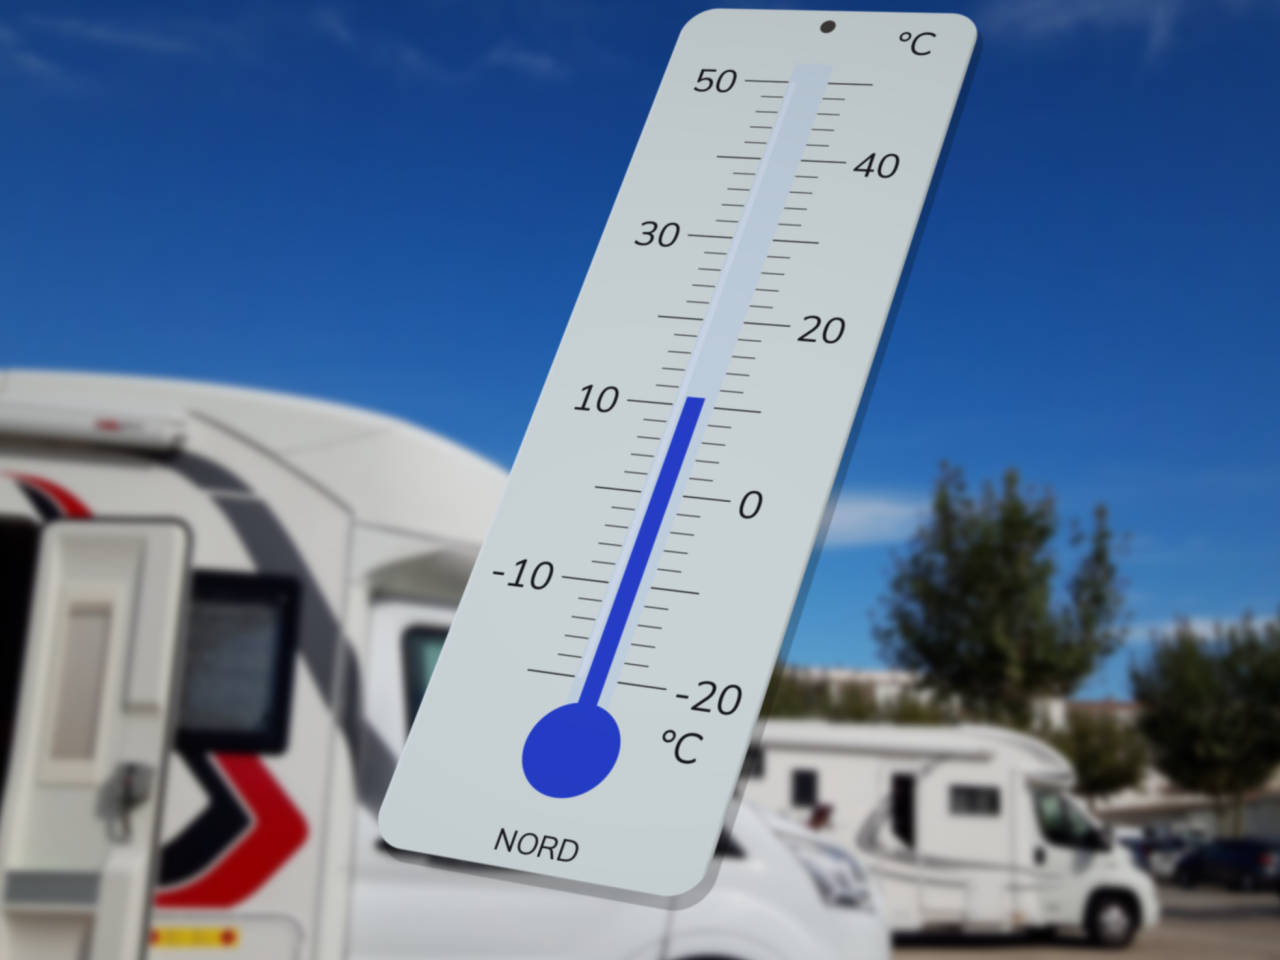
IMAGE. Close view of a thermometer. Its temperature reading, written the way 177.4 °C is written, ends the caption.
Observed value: 11 °C
